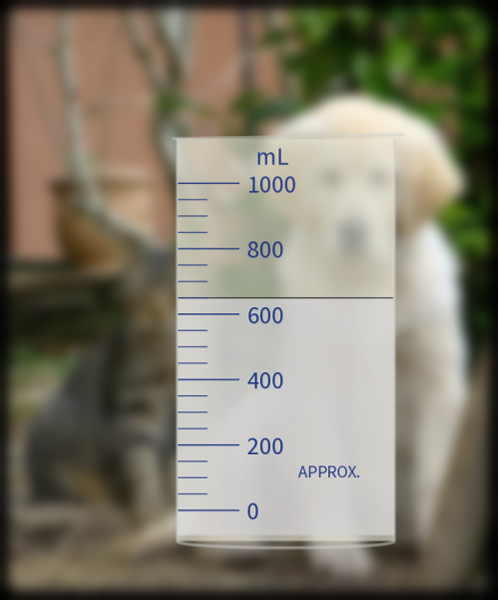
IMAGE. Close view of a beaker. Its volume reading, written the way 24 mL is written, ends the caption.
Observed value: 650 mL
